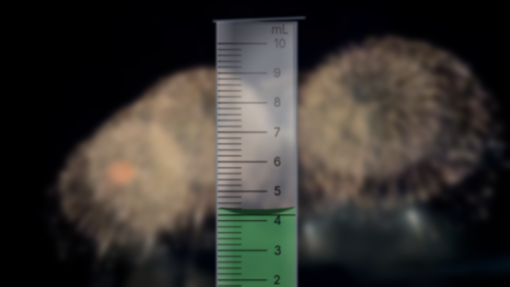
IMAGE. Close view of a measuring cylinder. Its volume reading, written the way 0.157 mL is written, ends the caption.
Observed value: 4.2 mL
